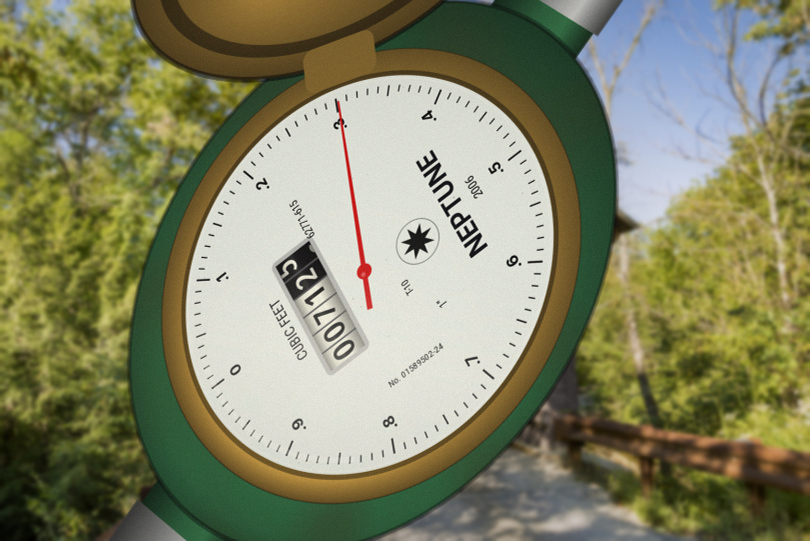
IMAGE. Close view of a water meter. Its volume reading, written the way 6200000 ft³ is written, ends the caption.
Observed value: 7125.30 ft³
